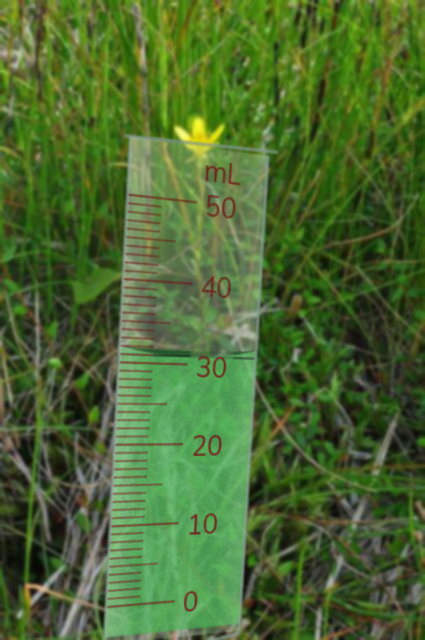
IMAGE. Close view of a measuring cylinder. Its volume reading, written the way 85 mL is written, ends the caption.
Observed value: 31 mL
